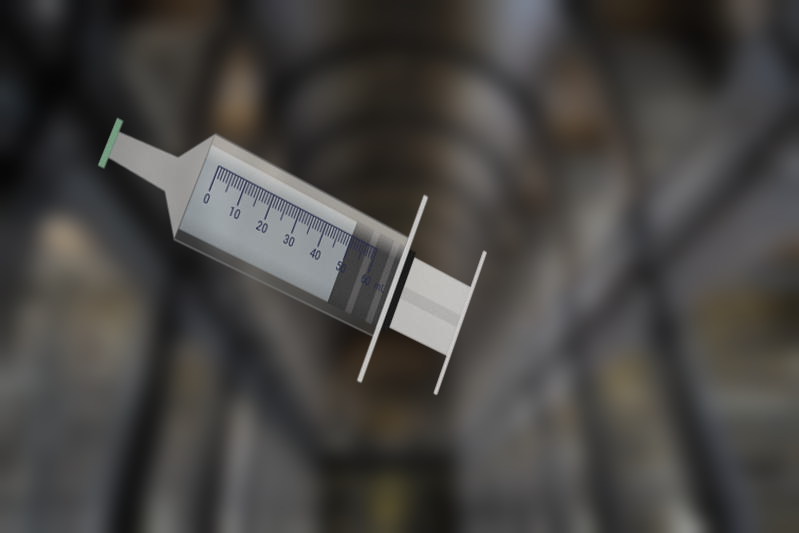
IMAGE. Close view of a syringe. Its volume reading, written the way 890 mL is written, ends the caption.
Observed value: 50 mL
